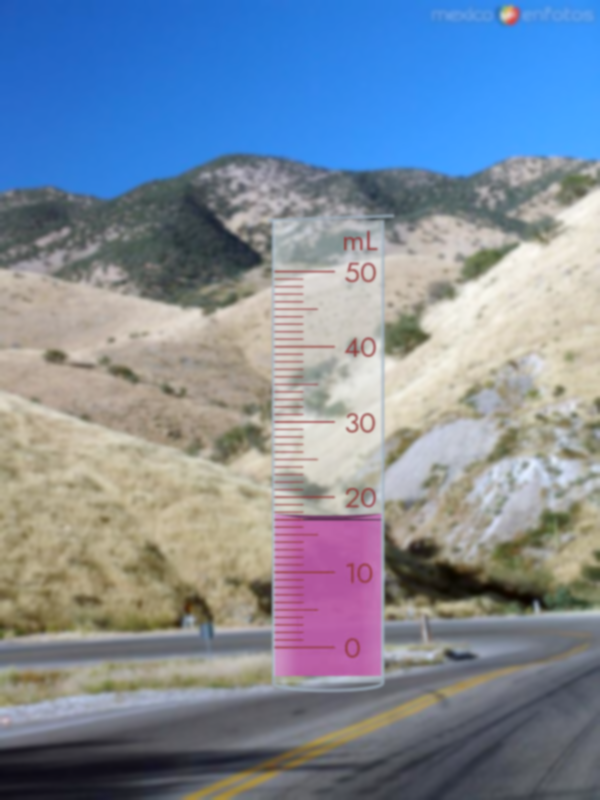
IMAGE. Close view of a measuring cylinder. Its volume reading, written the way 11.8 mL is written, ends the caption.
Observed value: 17 mL
